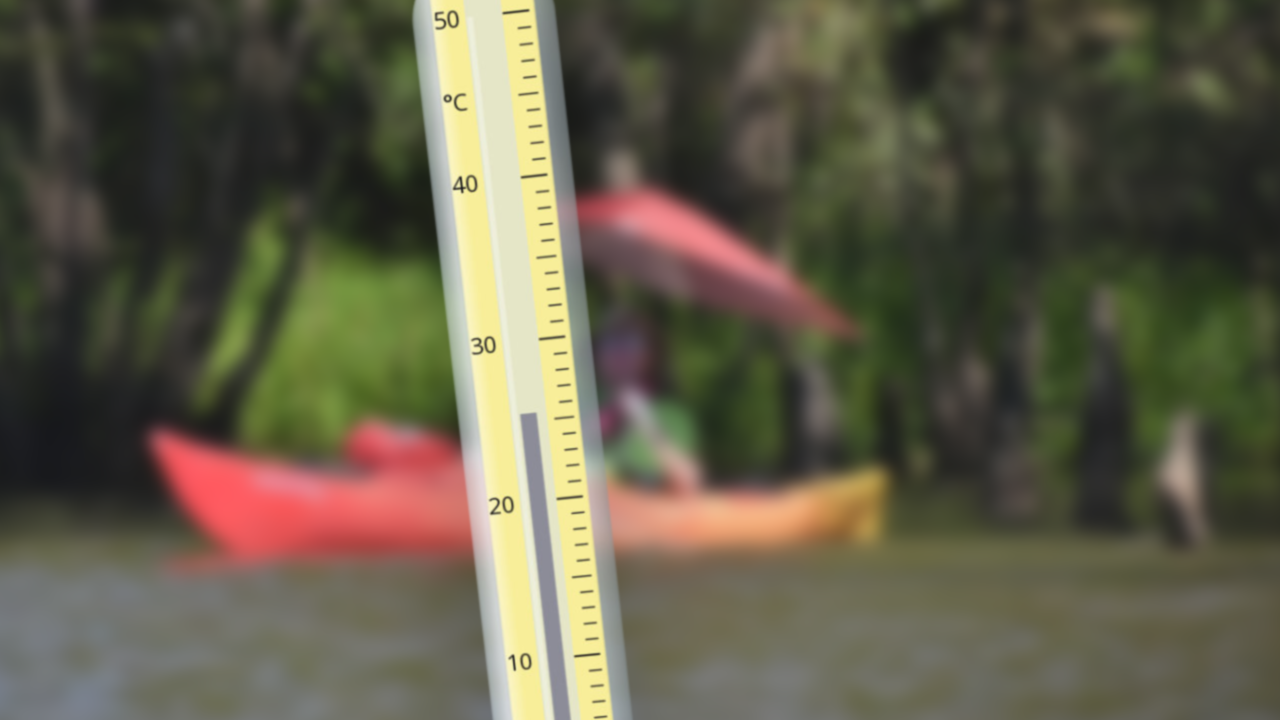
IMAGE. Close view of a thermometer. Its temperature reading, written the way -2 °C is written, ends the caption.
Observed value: 25.5 °C
